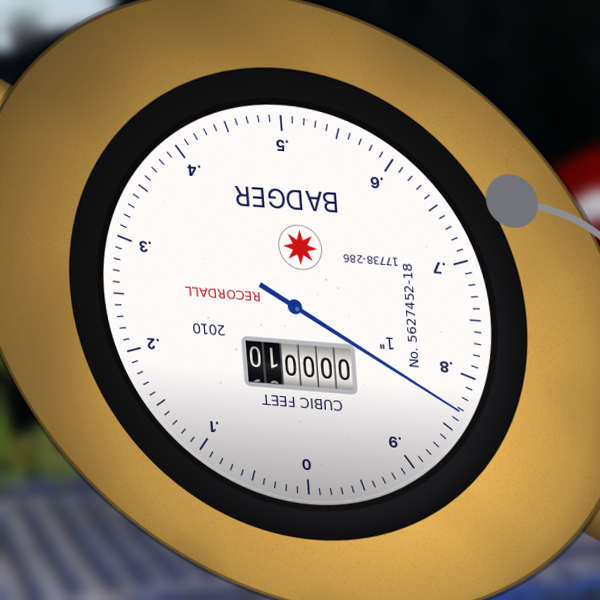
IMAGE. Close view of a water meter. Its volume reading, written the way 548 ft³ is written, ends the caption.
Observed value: 9.83 ft³
